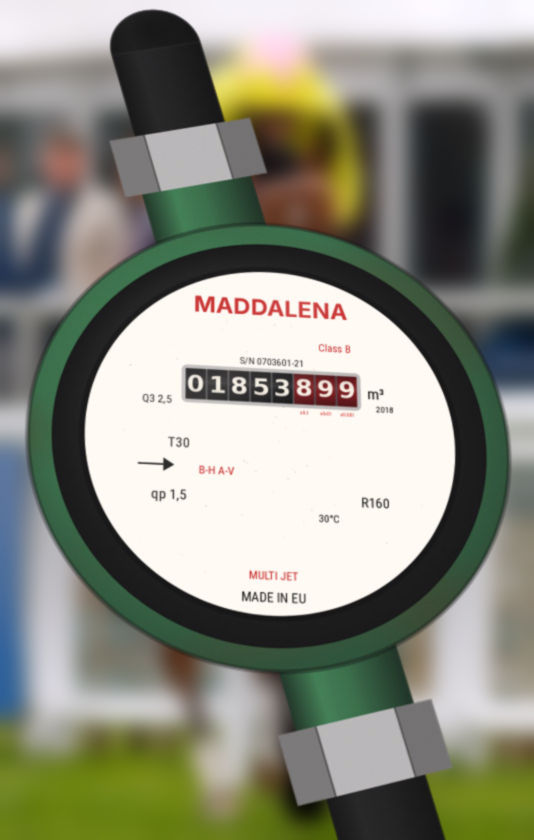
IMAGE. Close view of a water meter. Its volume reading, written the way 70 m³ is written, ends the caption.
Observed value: 1853.899 m³
